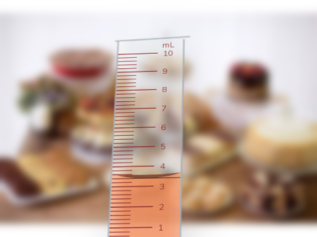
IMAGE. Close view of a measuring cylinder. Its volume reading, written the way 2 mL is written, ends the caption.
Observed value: 3.4 mL
